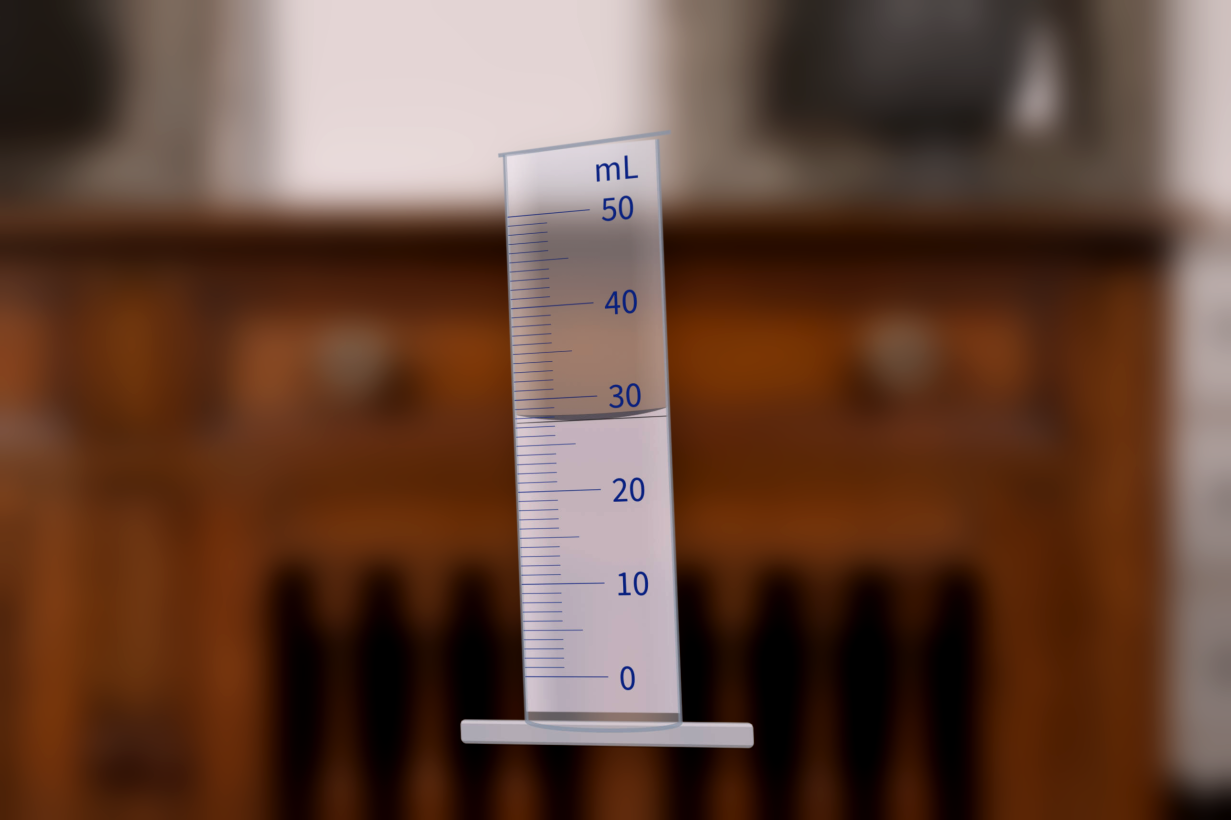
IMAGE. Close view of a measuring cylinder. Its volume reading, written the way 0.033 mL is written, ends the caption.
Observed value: 27.5 mL
